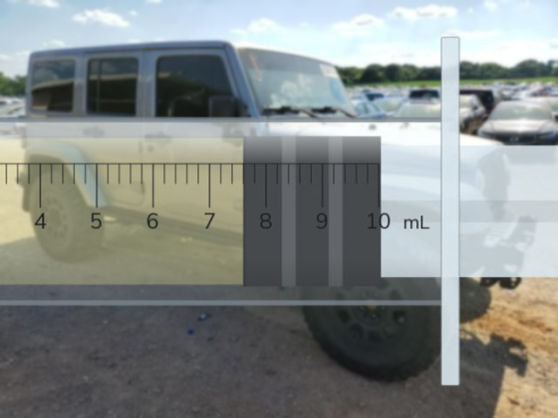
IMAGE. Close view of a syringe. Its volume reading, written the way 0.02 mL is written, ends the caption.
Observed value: 7.6 mL
